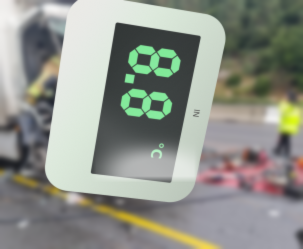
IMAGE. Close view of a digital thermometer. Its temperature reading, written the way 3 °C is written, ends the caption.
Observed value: 8.8 °C
